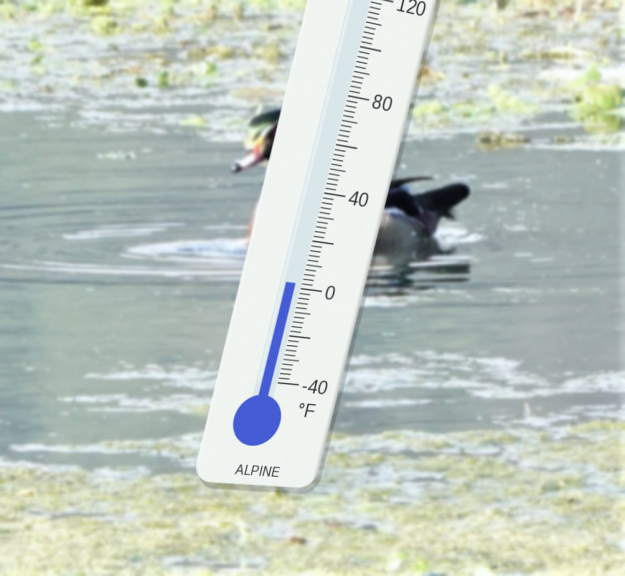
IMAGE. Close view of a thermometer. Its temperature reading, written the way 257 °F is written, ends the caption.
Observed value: 2 °F
